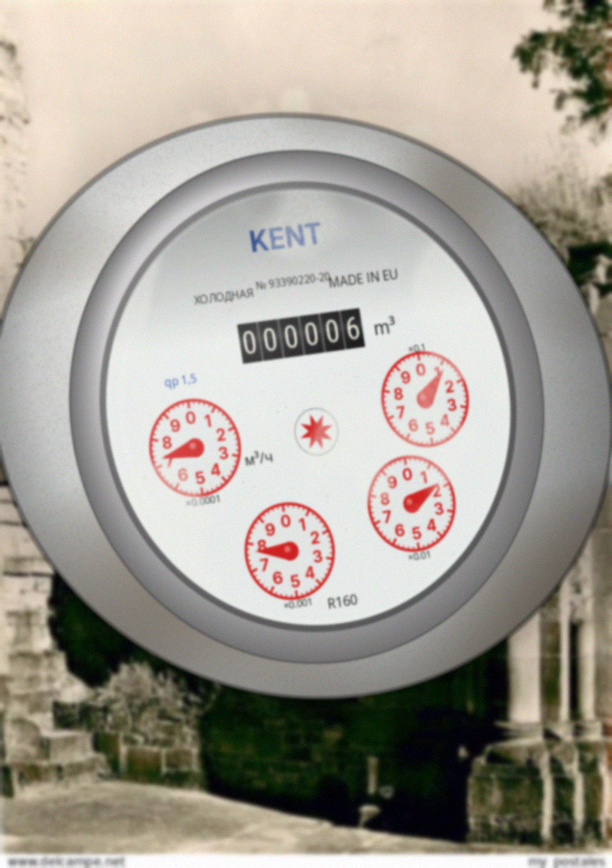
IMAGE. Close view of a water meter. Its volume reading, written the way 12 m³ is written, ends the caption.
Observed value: 6.1177 m³
